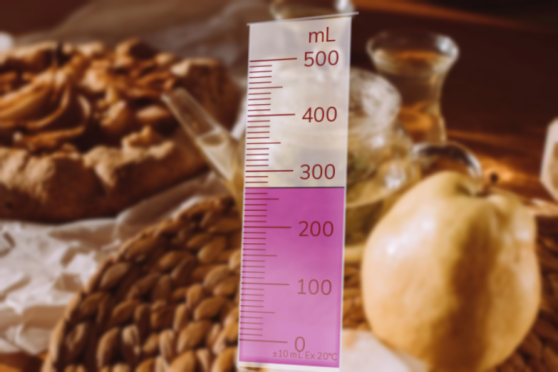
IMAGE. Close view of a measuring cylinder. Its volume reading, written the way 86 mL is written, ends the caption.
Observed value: 270 mL
